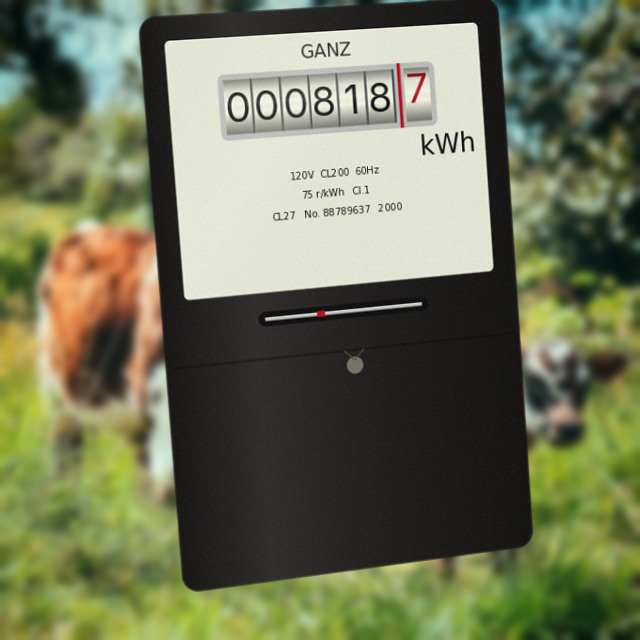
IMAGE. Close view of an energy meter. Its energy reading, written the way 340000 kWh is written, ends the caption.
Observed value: 818.7 kWh
